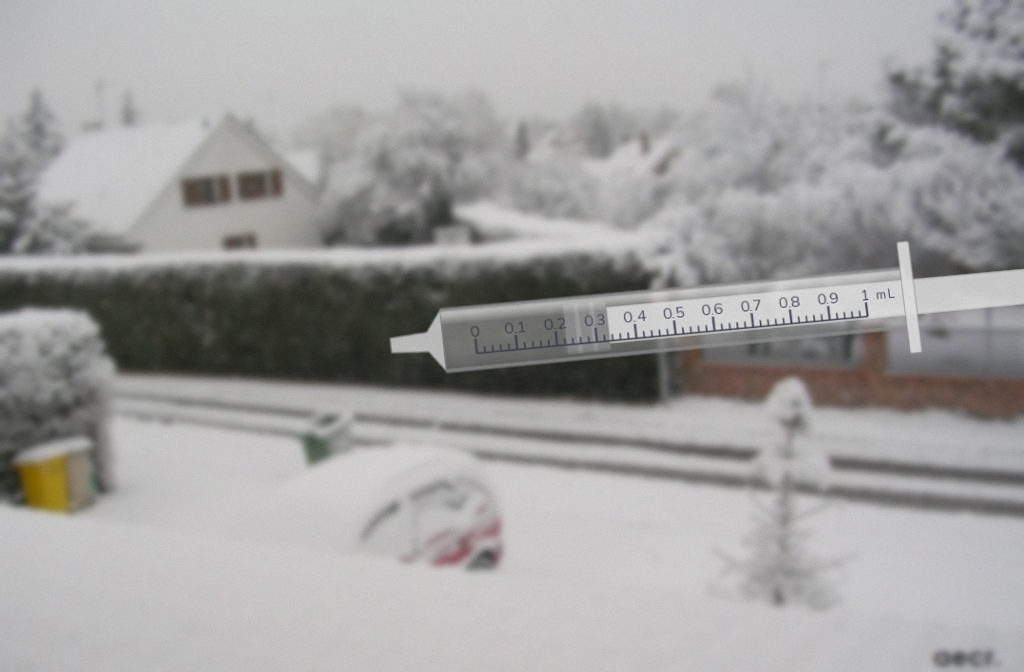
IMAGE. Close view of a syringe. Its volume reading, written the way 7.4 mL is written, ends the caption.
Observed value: 0.22 mL
